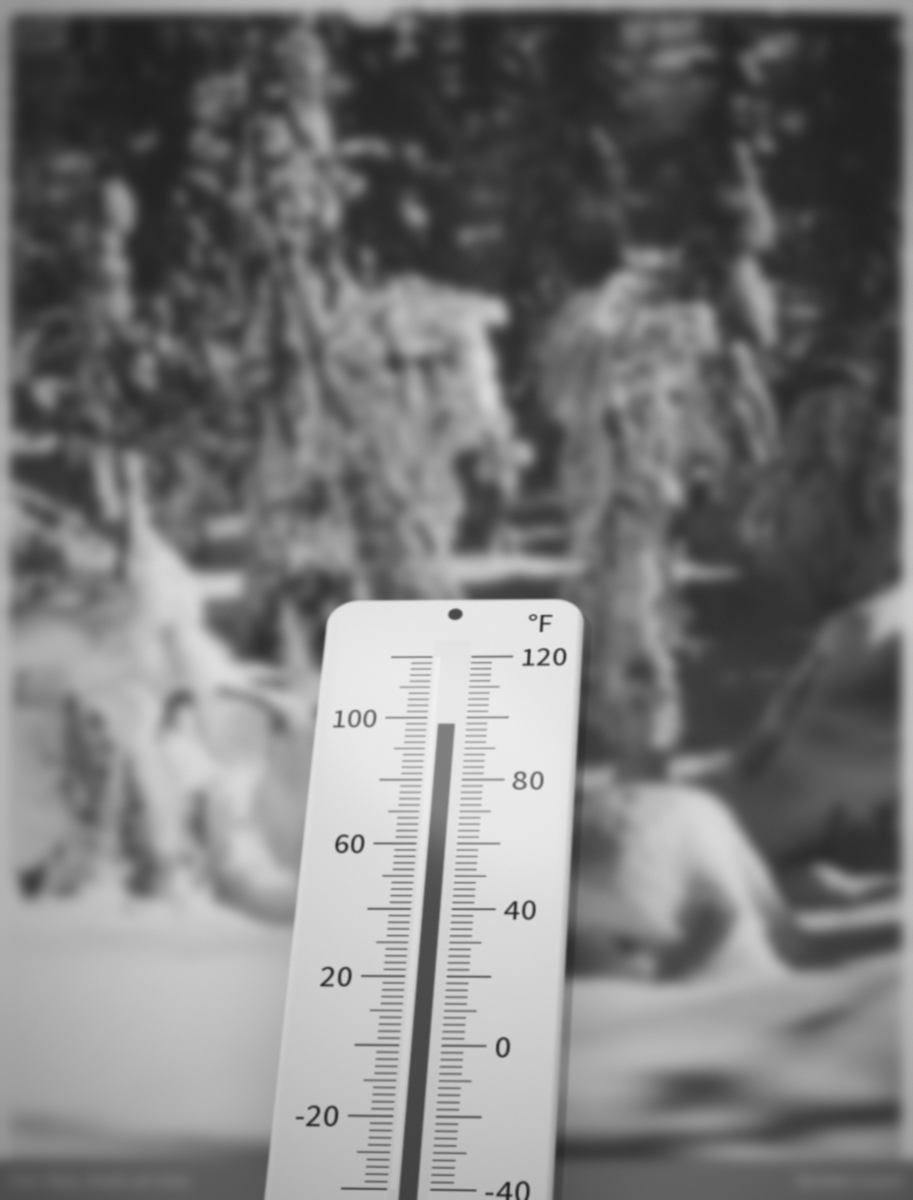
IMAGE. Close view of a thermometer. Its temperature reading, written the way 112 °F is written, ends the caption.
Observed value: 98 °F
